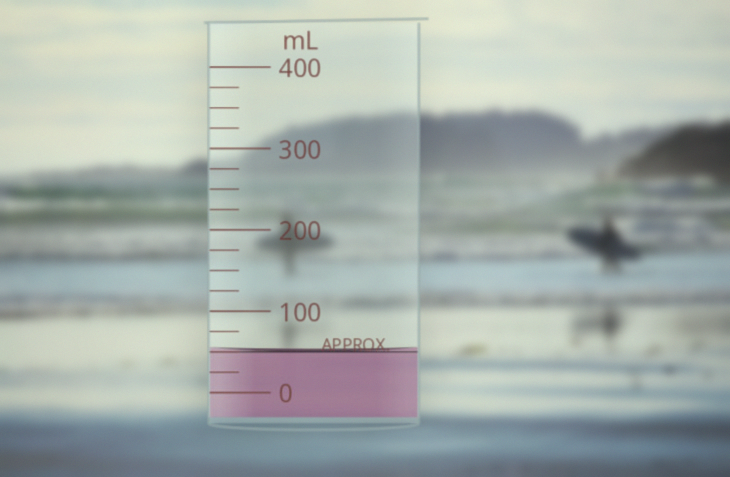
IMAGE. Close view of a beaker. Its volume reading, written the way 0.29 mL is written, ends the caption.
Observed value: 50 mL
